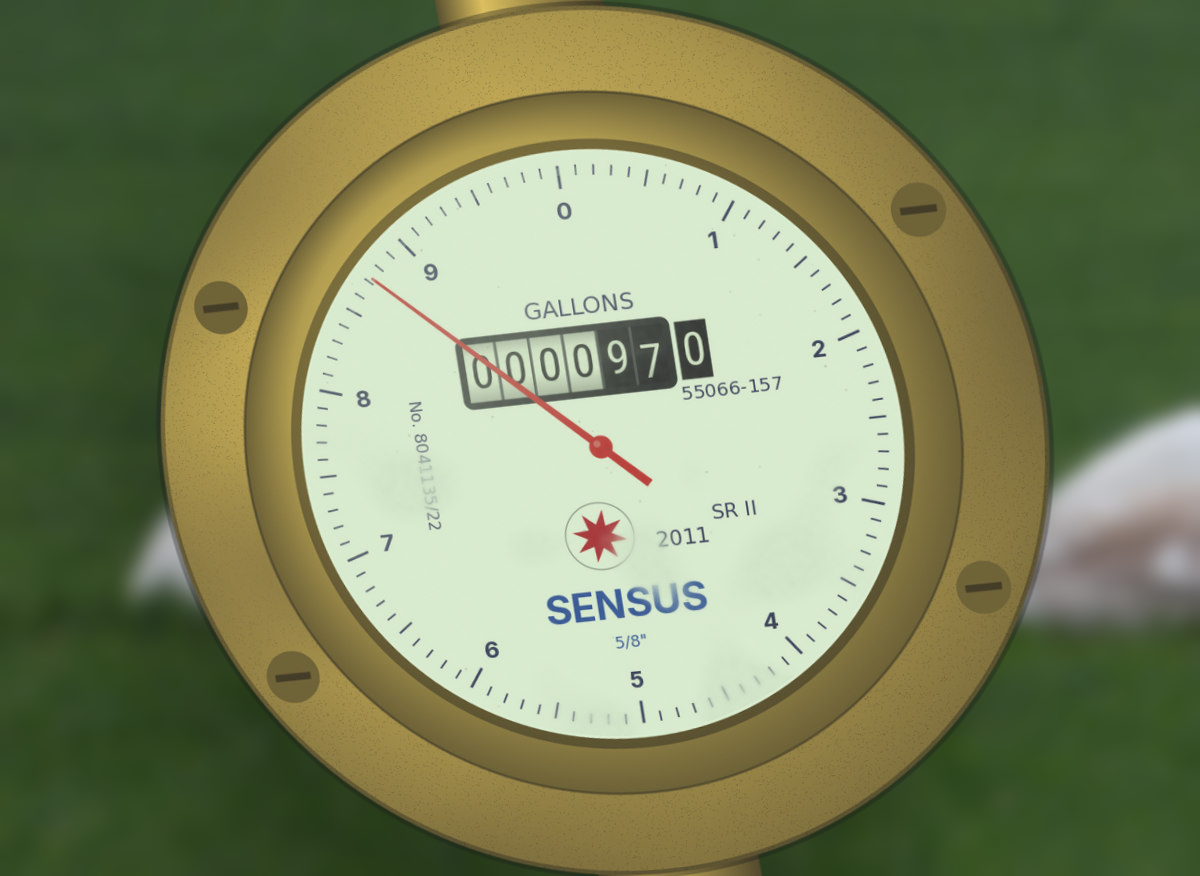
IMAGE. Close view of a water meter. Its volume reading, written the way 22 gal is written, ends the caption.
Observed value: 968.7 gal
